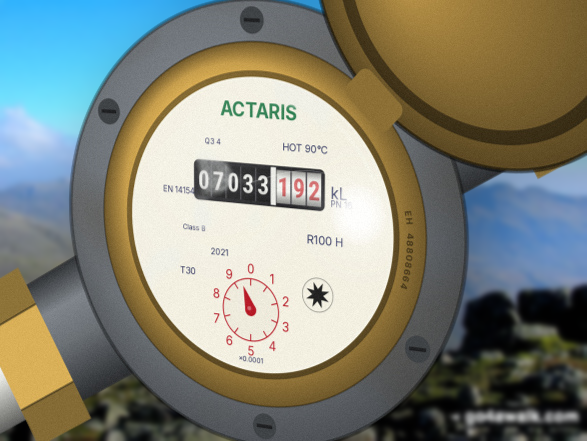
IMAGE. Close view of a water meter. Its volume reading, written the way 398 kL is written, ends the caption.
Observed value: 7033.1919 kL
